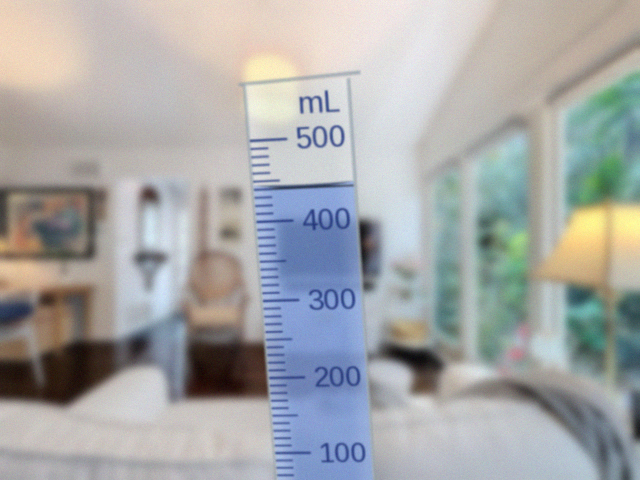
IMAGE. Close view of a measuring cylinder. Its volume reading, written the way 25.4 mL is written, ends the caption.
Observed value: 440 mL
